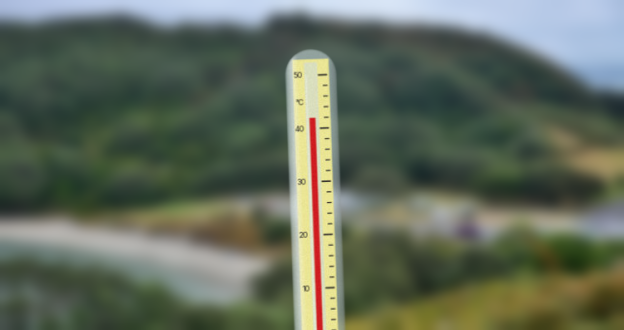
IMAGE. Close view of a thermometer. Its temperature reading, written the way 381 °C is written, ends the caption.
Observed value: 42 °C
